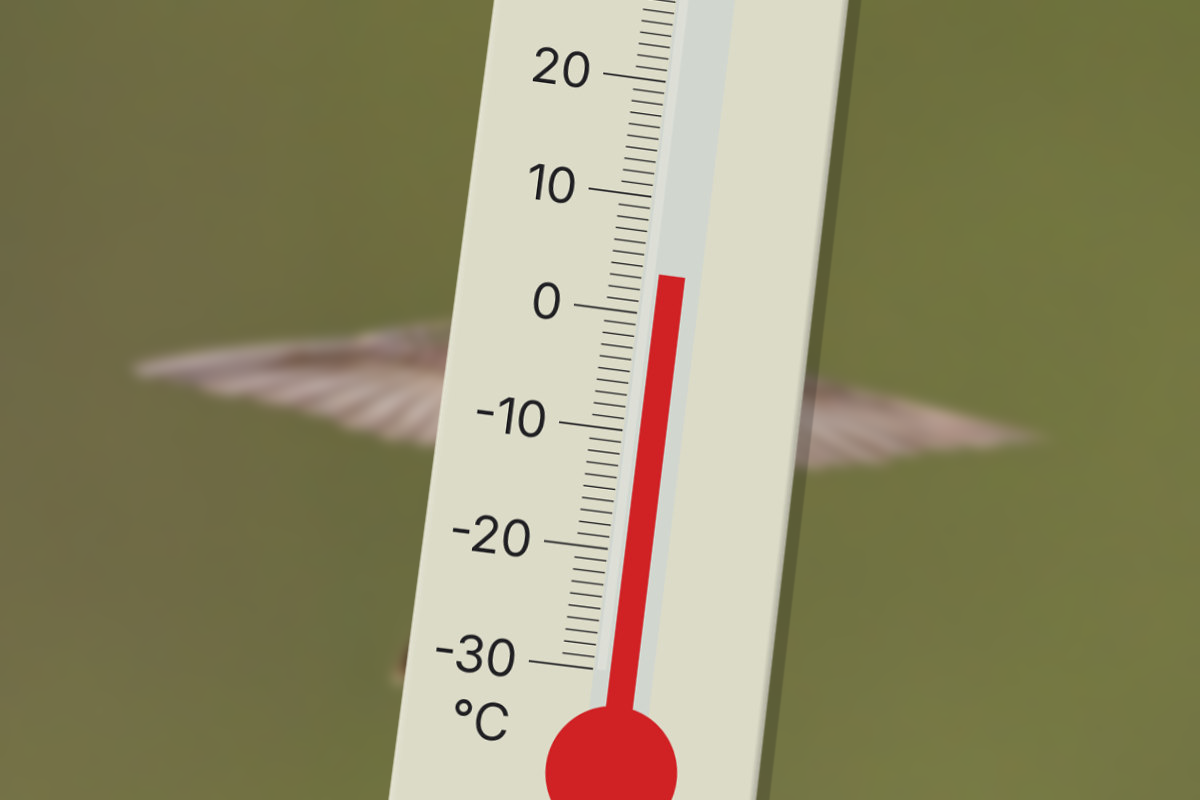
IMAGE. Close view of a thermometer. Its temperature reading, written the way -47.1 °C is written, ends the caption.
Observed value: 3.5 °C
